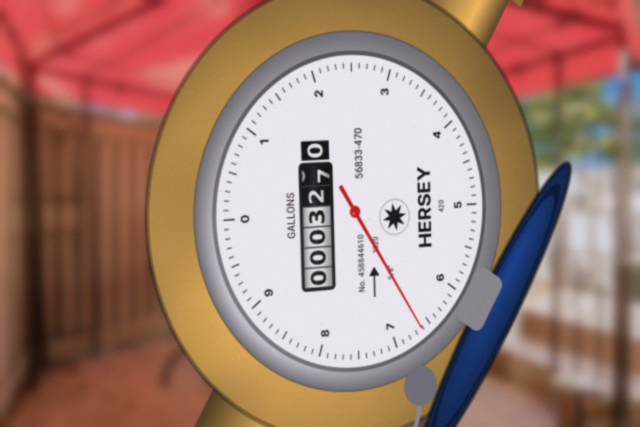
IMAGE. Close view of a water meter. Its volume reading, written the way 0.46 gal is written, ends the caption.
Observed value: 3266.6 gal
